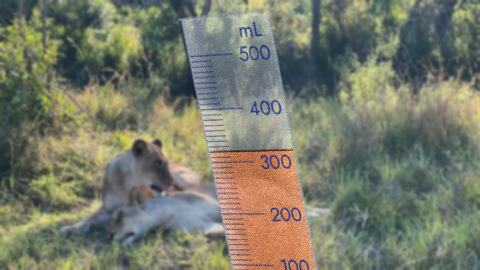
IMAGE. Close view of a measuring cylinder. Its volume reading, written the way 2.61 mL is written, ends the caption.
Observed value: 320 mL
